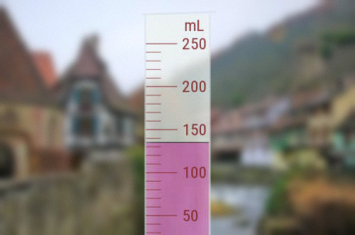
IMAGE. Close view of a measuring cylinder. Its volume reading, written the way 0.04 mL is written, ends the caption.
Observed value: 135 mL
